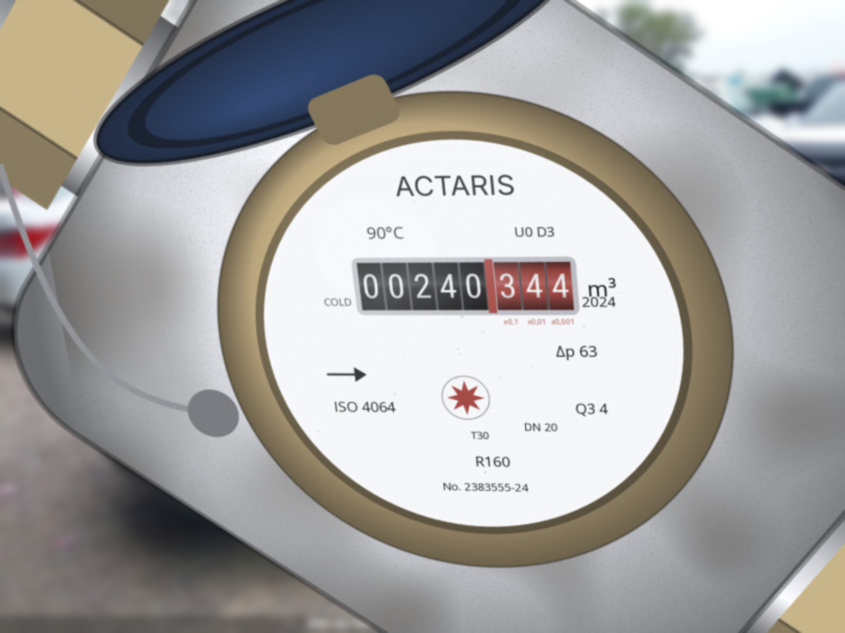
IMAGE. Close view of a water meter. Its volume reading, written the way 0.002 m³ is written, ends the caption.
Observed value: 240.344 m³
